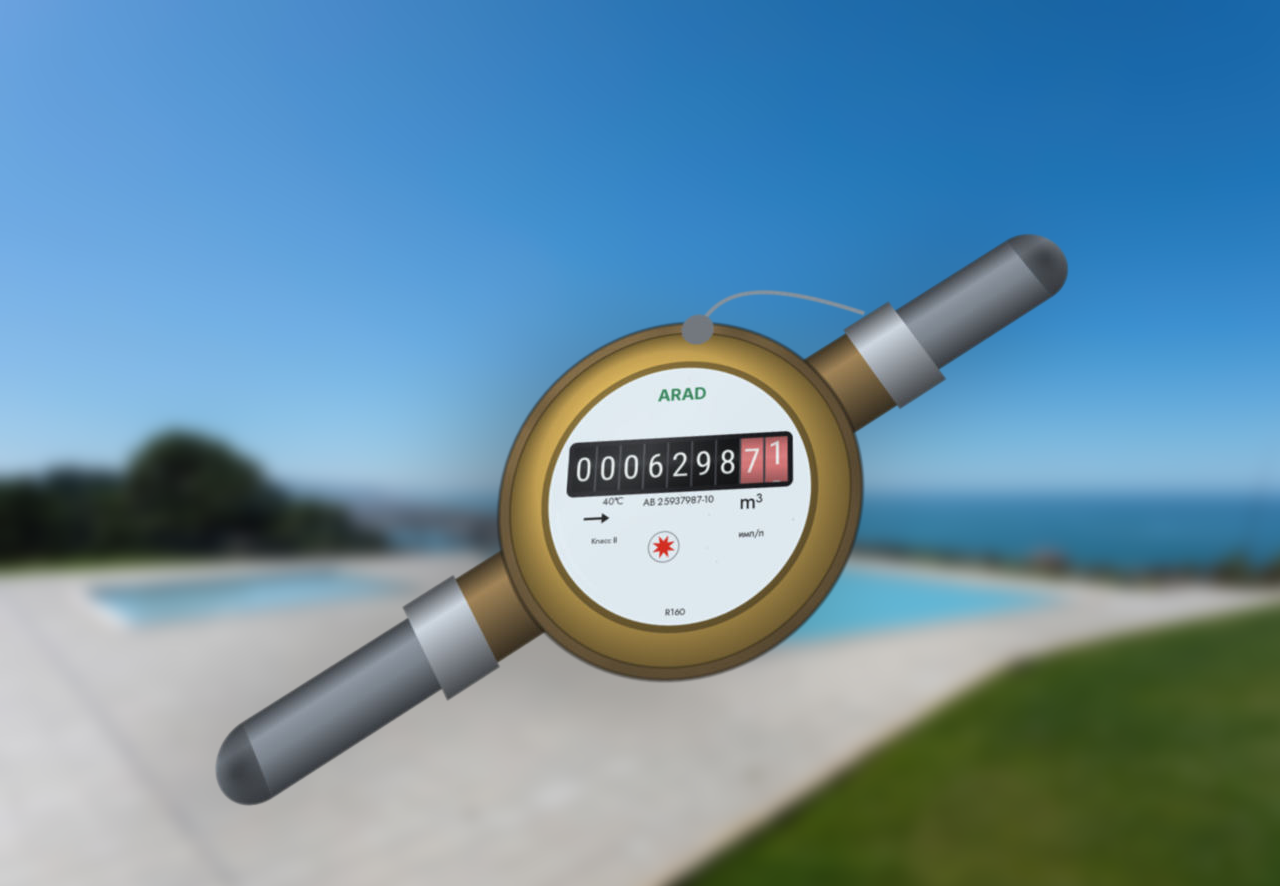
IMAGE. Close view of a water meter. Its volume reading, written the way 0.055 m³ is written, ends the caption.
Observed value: 6298.71 m³
